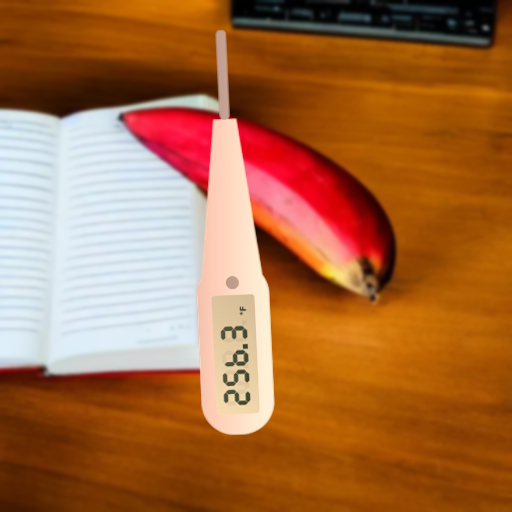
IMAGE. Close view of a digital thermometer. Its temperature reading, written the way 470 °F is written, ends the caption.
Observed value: 256.3 °F
